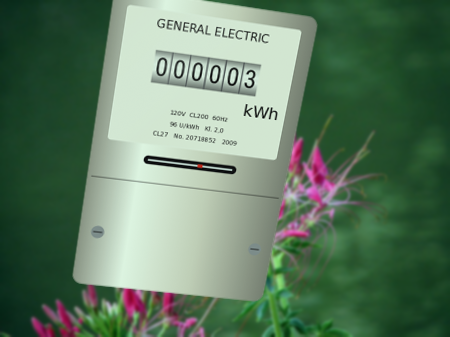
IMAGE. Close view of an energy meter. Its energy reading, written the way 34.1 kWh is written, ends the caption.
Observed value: 3 kWh
